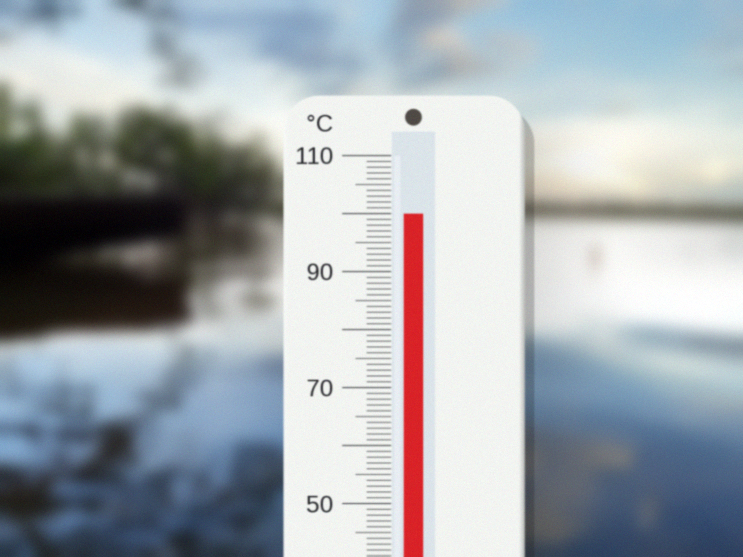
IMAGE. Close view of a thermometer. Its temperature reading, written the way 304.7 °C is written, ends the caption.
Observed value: 100 °C
